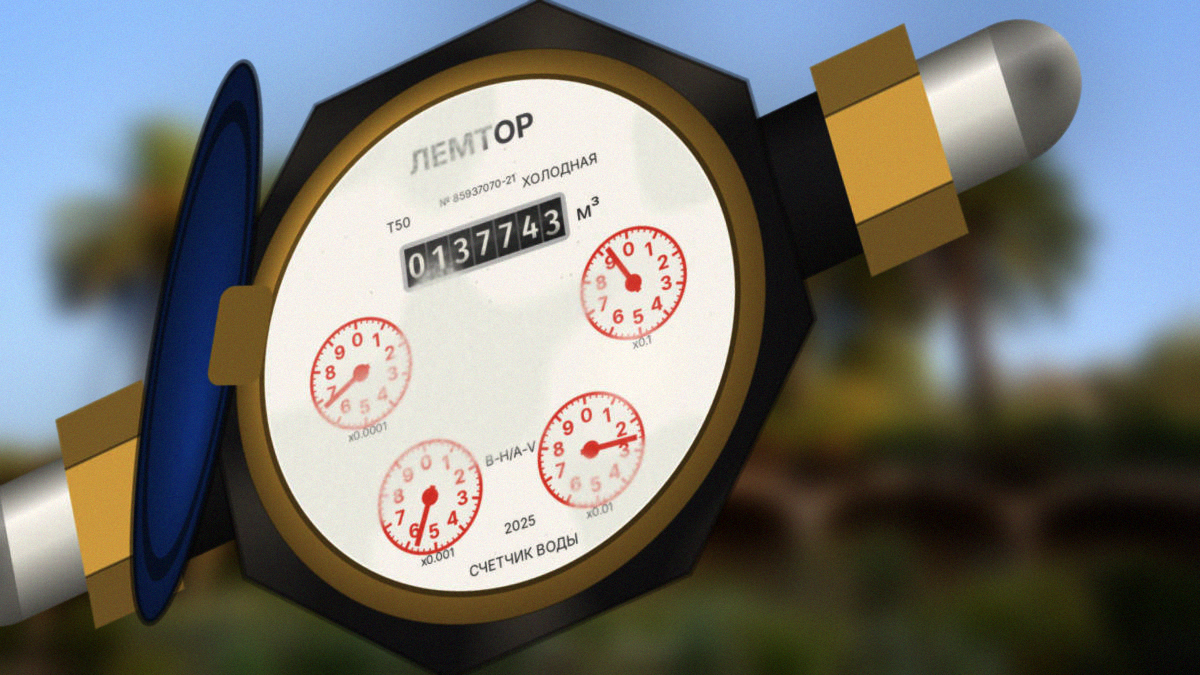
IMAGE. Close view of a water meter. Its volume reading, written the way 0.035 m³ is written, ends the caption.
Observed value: 137742.9256 m³
